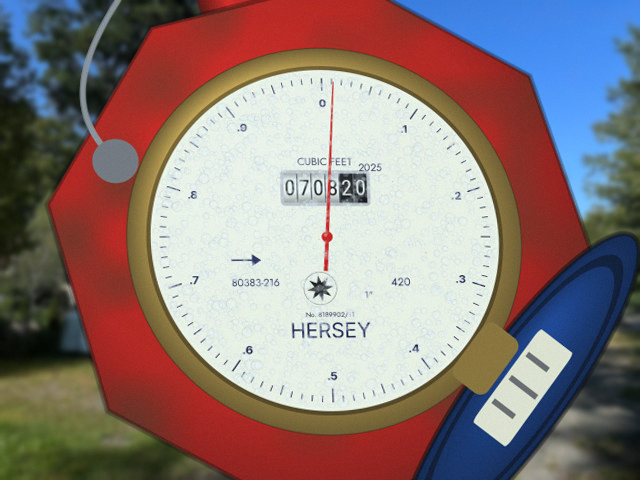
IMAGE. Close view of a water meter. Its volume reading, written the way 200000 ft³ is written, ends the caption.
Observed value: 70820.01 ft³
